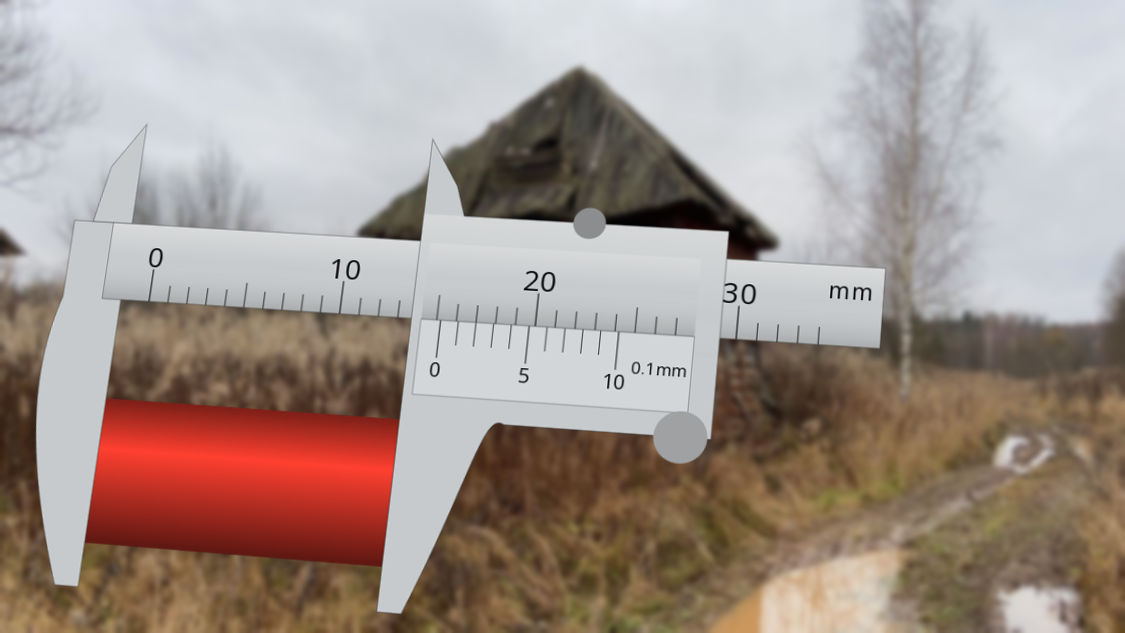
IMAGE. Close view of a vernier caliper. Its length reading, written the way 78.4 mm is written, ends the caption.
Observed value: 15.2 mm
